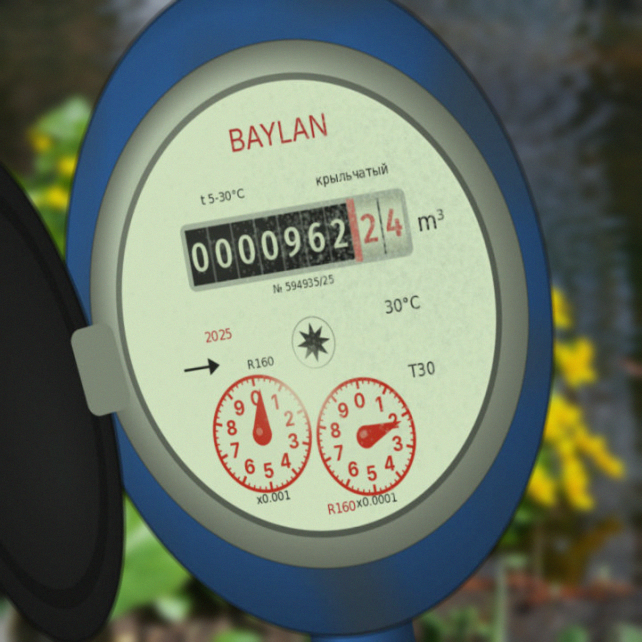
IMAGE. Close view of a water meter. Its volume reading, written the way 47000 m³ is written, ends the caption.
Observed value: 962.2402 m³
